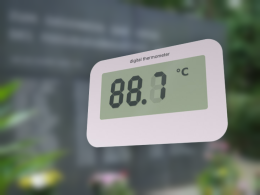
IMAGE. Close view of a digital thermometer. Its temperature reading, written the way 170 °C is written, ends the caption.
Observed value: 88.7 °C
